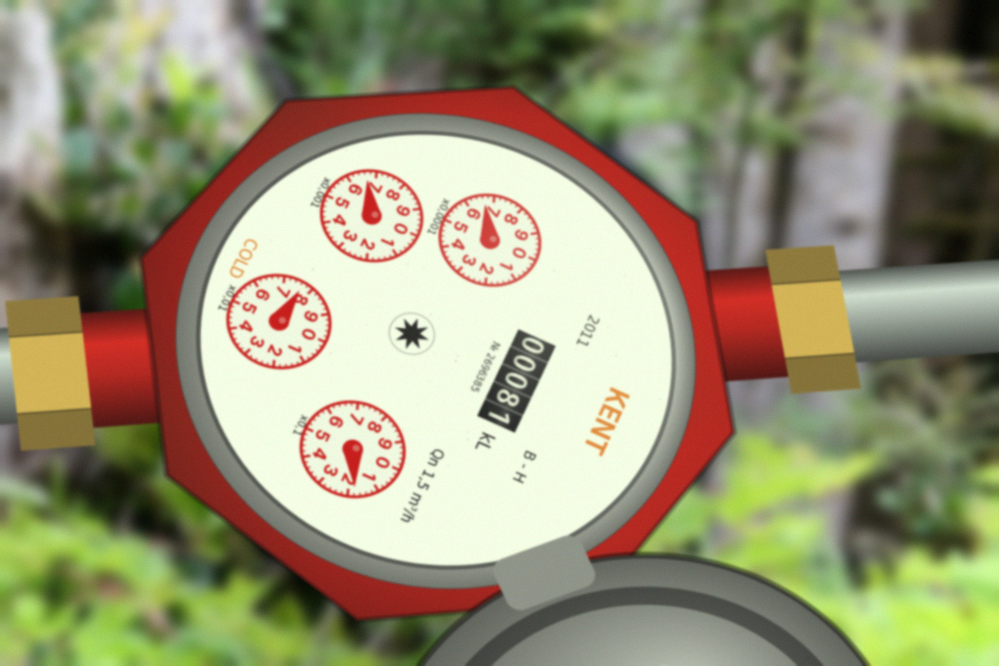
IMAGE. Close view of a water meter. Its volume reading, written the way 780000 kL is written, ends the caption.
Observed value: 81.1766 kL
